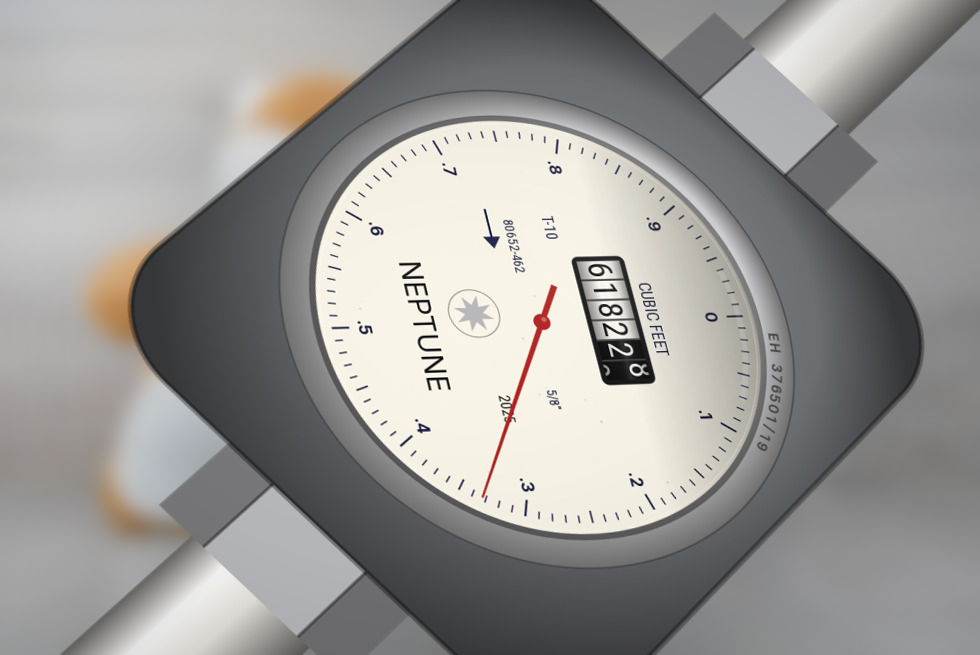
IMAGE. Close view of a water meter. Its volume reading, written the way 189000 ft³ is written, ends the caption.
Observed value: 618228.33 ft³
